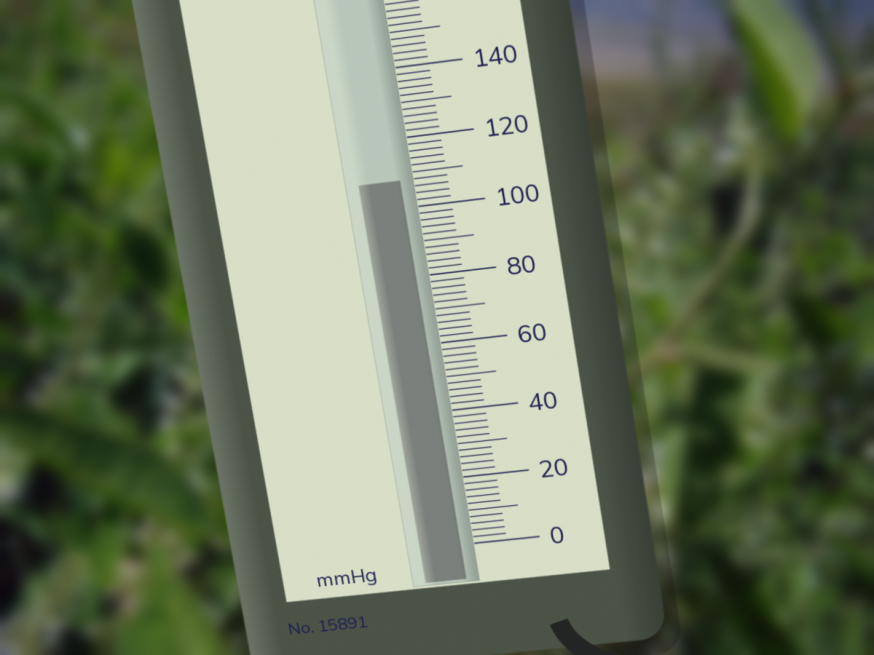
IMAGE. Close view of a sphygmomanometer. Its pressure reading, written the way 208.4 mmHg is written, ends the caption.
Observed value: 108 mmHg
